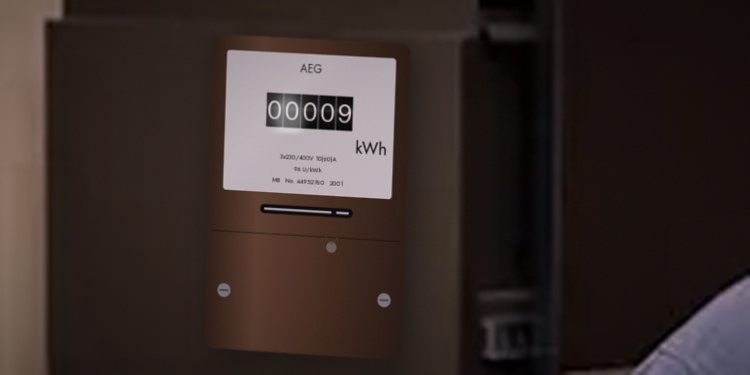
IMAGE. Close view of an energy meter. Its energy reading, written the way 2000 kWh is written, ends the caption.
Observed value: 9 kWh
